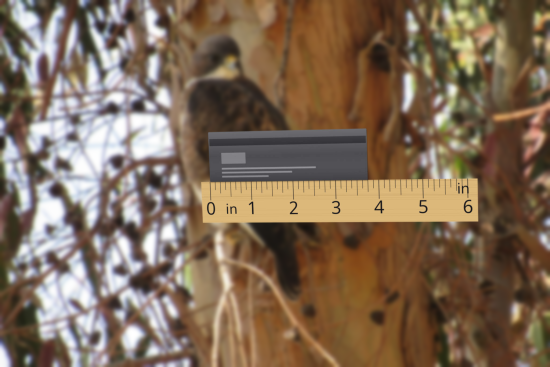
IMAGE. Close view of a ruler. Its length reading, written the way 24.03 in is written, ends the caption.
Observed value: 3.75 in
